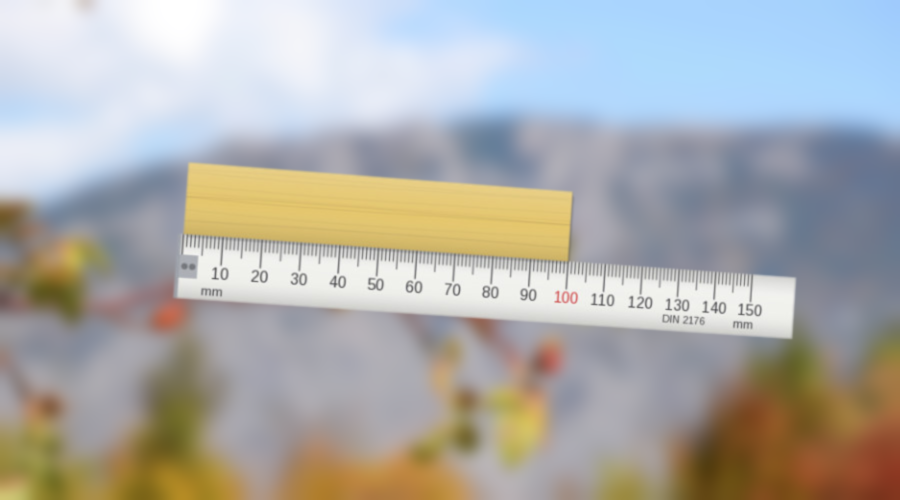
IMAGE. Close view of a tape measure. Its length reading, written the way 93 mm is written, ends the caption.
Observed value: 100 mm
